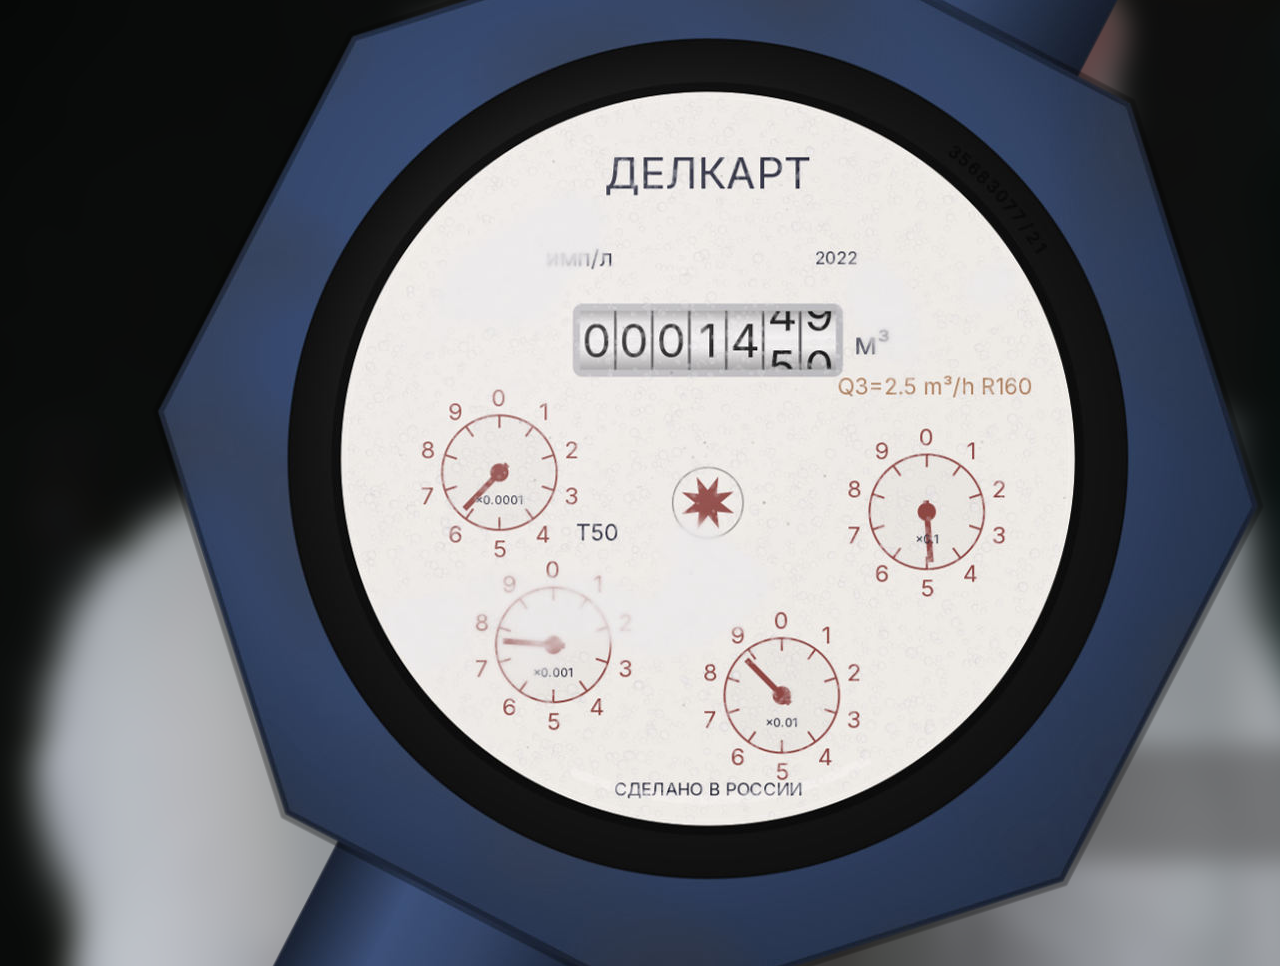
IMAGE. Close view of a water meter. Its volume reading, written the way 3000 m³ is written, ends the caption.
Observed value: 1449.4876 m³
